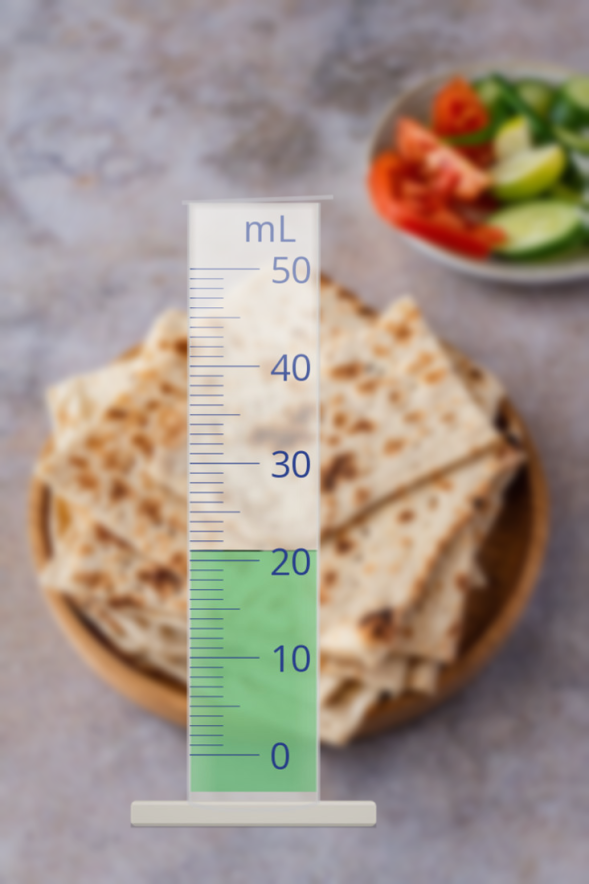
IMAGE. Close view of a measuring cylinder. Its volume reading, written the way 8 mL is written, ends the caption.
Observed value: 21 mL
